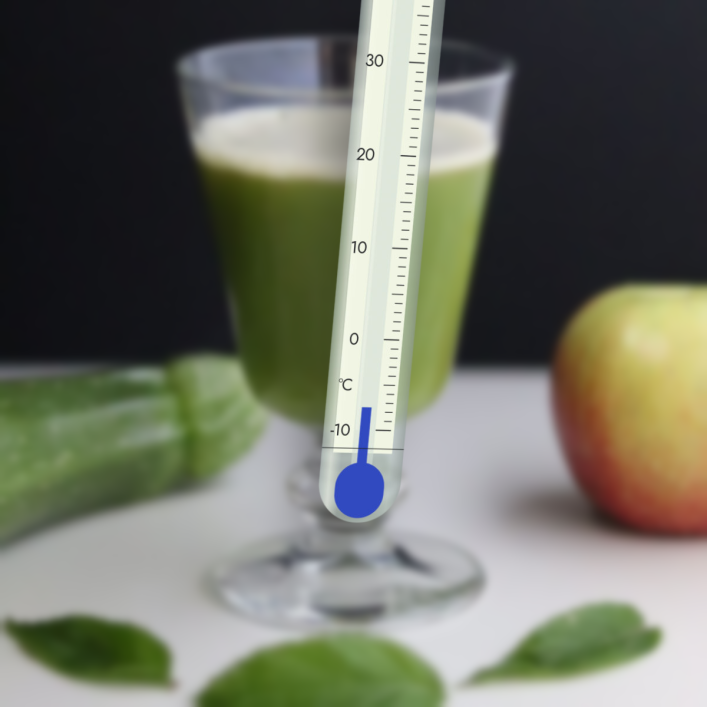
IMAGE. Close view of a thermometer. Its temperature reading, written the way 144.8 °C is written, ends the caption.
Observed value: -7.5 °C
